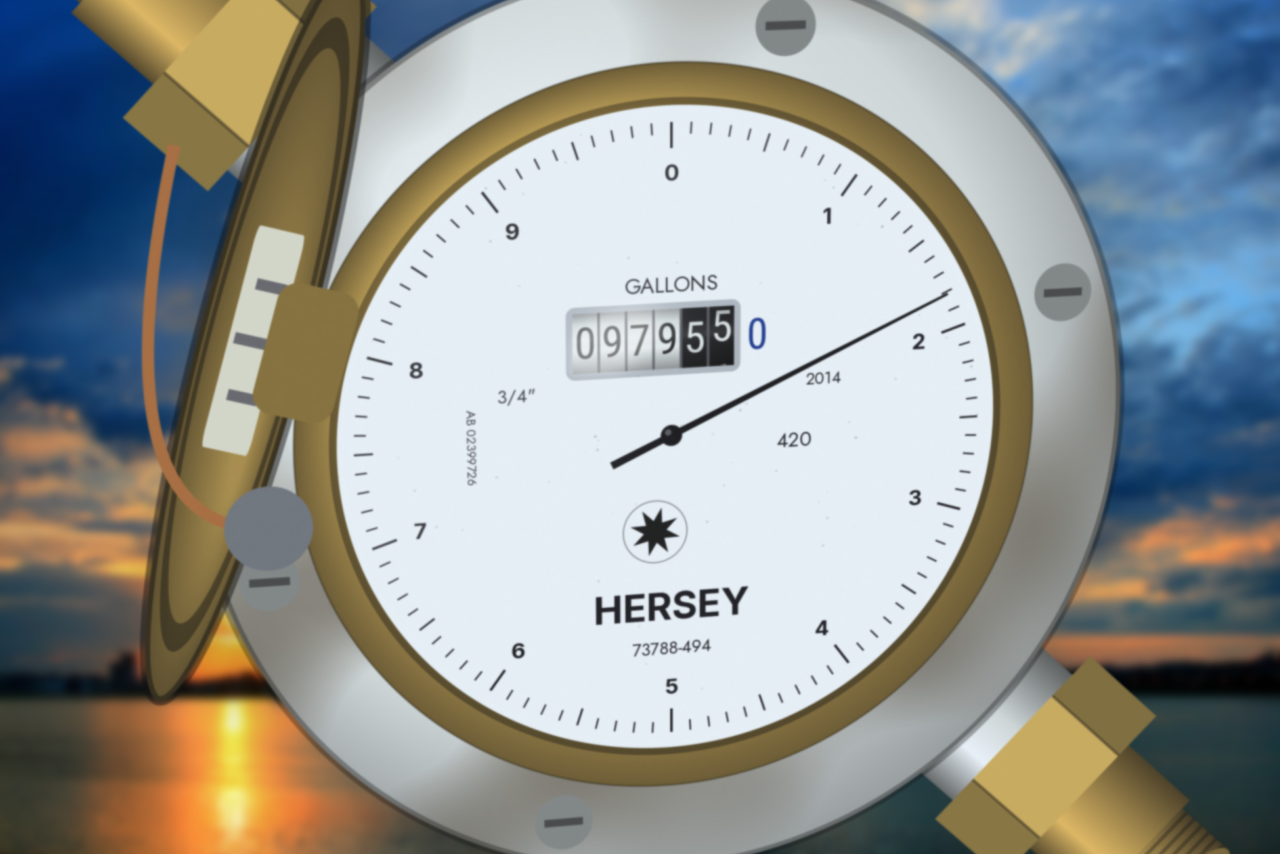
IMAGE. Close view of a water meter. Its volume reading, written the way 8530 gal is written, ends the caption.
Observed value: 979551.8 gal
